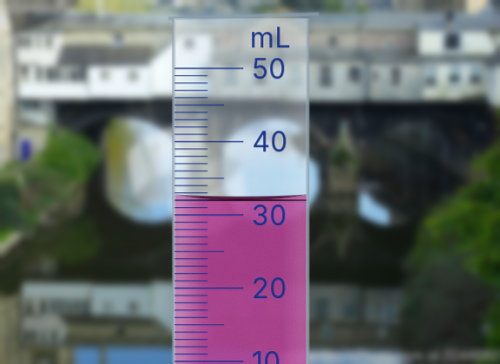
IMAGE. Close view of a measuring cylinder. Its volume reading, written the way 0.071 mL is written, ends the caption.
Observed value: 32 mL
